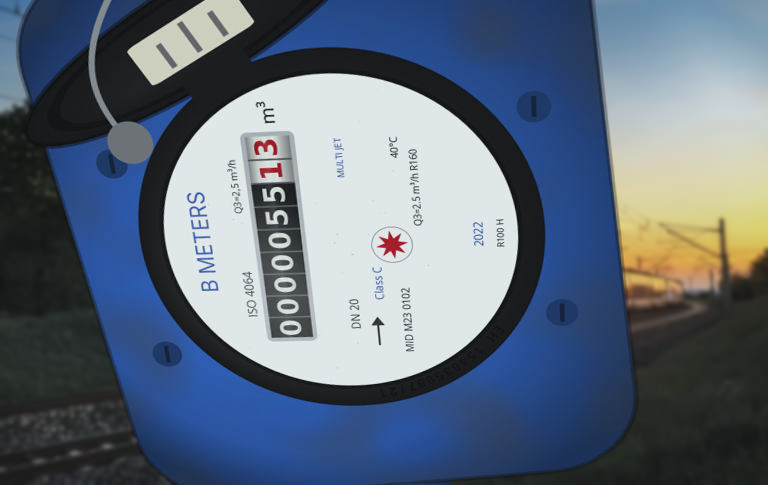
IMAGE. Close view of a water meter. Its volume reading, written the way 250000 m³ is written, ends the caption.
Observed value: 55.13 m³
